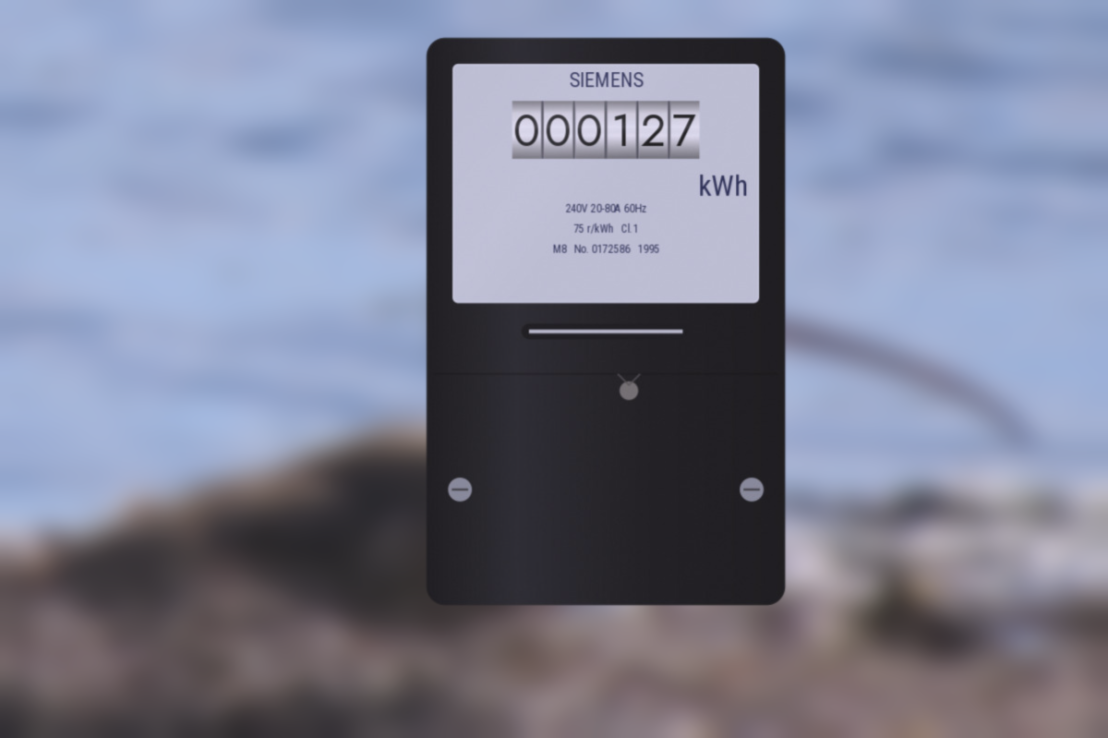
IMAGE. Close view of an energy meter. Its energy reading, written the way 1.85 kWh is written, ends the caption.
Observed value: 127 kWh
